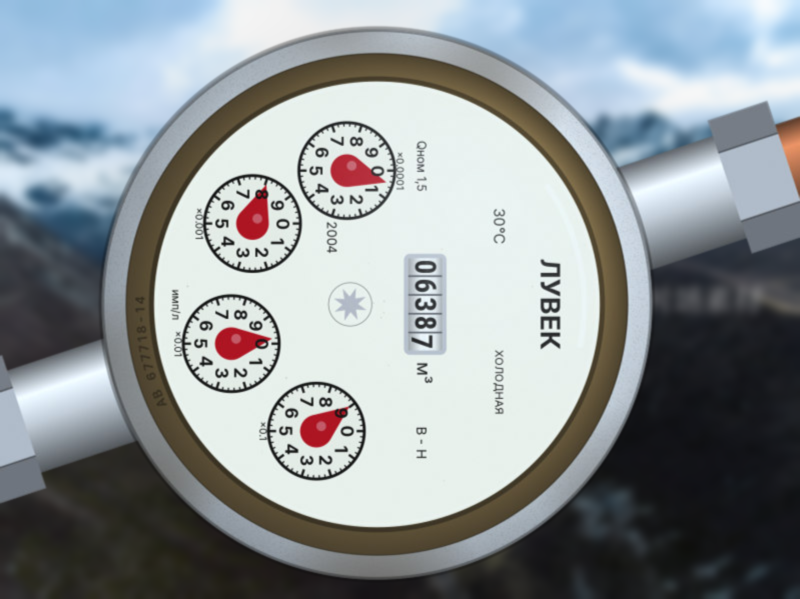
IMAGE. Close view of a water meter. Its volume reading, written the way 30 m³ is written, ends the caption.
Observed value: 6386.8980 m³
